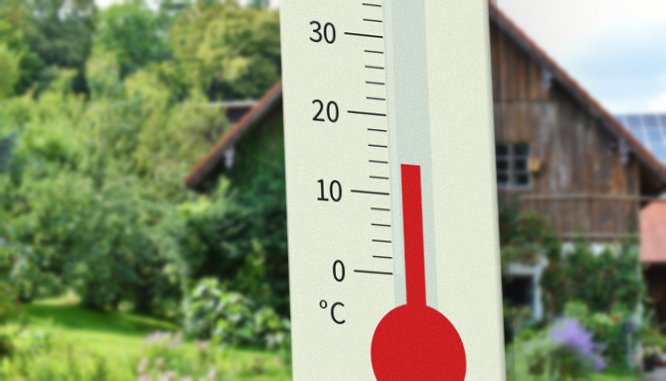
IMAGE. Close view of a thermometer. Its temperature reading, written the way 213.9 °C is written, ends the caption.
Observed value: 14 °C
